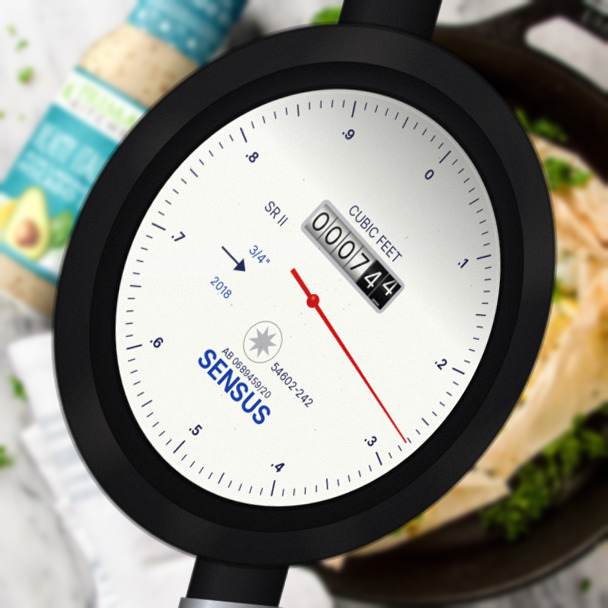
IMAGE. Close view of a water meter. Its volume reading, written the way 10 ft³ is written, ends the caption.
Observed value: 744.27 ft³
